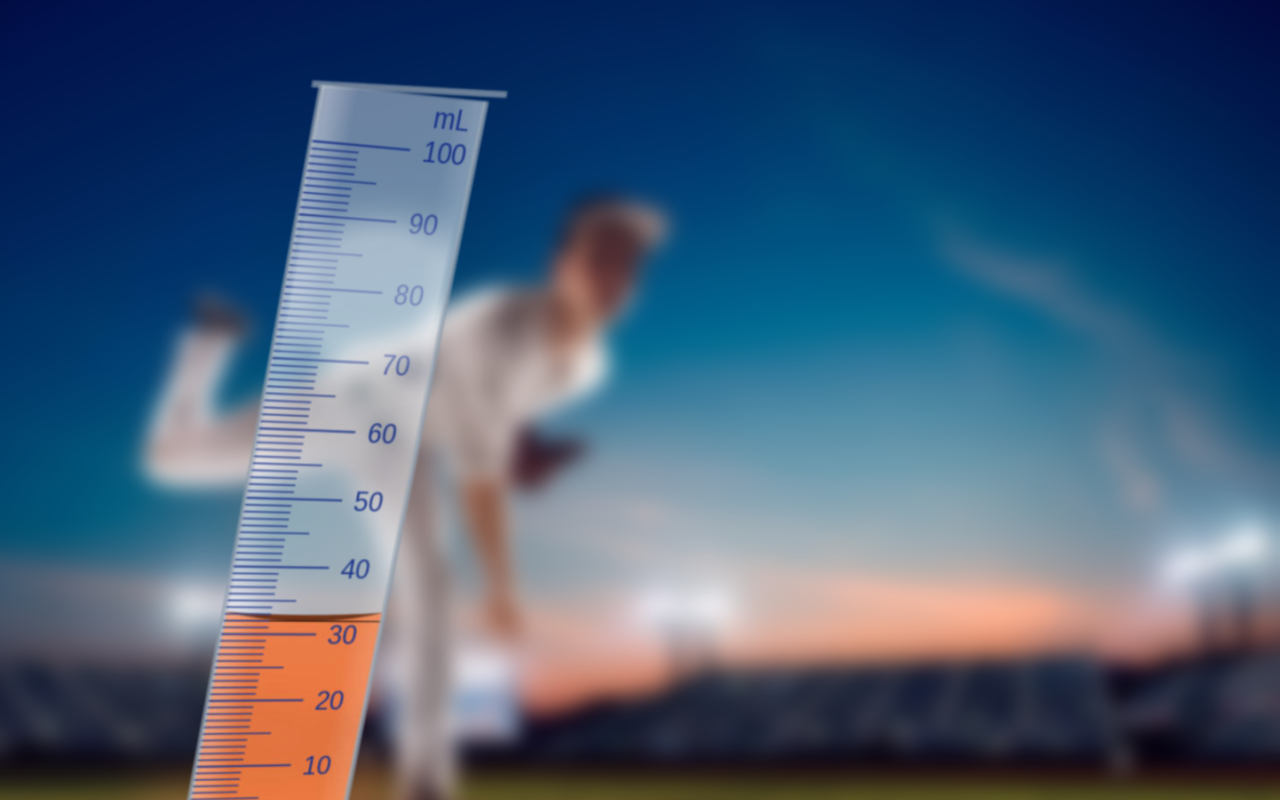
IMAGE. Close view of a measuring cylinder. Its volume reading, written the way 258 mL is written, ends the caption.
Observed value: 32 mL
